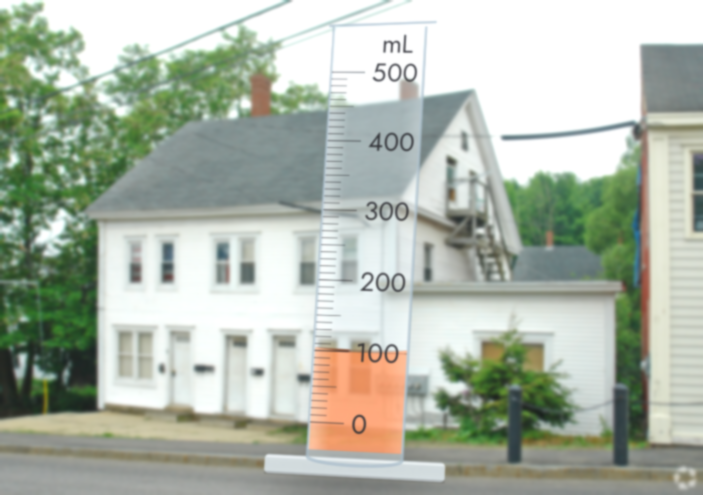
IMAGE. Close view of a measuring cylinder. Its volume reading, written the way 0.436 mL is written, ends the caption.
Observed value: 100 mL
